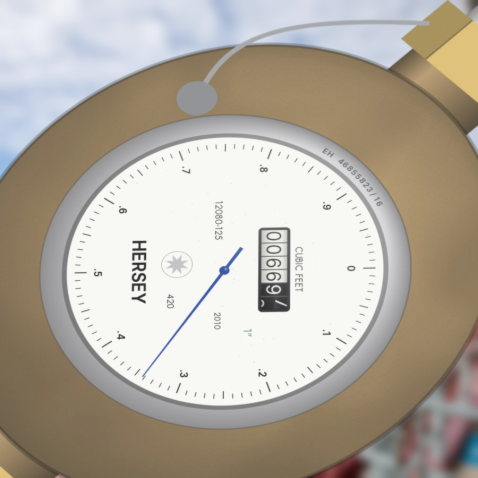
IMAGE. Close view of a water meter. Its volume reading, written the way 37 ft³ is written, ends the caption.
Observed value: 6697.34 ft³
